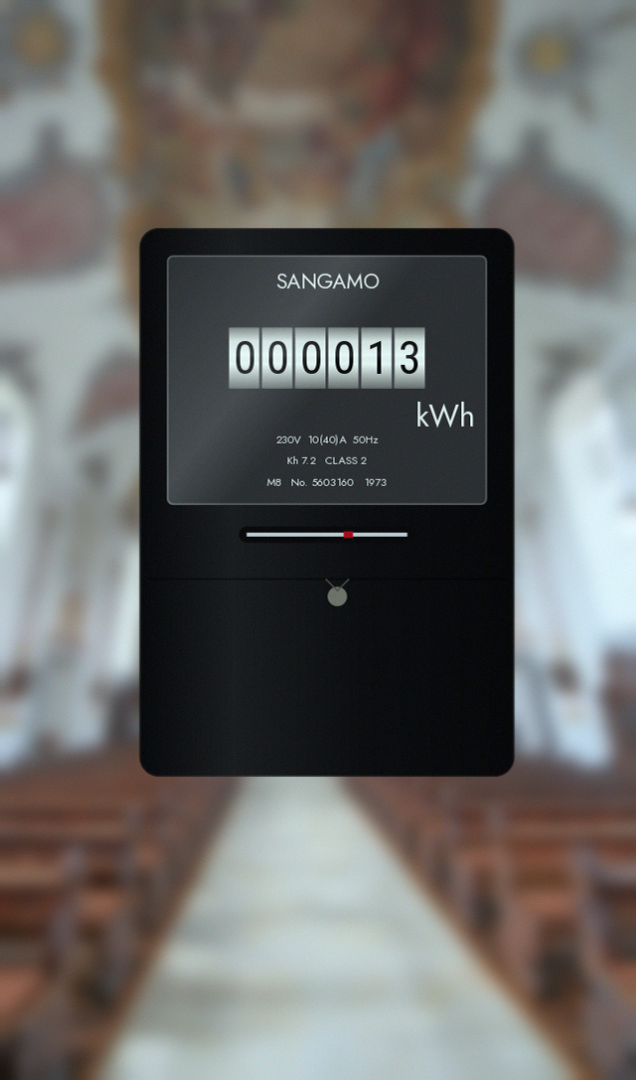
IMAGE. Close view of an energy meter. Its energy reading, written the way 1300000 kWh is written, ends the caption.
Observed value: 13 kWh
